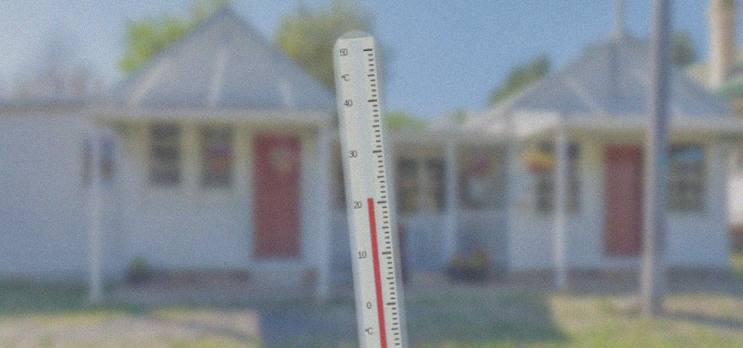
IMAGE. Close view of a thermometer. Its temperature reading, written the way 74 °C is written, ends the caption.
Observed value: 21 °C
